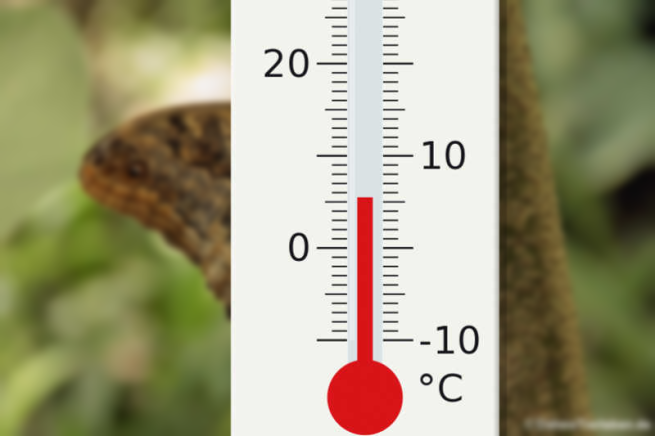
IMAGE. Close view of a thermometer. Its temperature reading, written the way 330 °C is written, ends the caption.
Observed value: 5.5 °C
